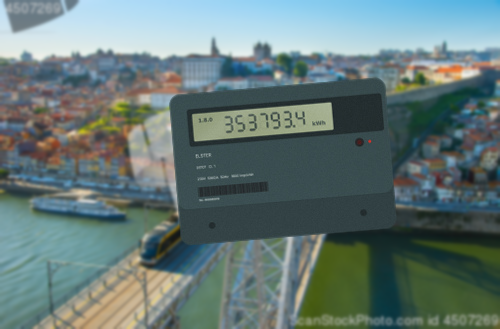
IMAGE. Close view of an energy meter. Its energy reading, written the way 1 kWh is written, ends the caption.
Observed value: 353793.4 kWh
